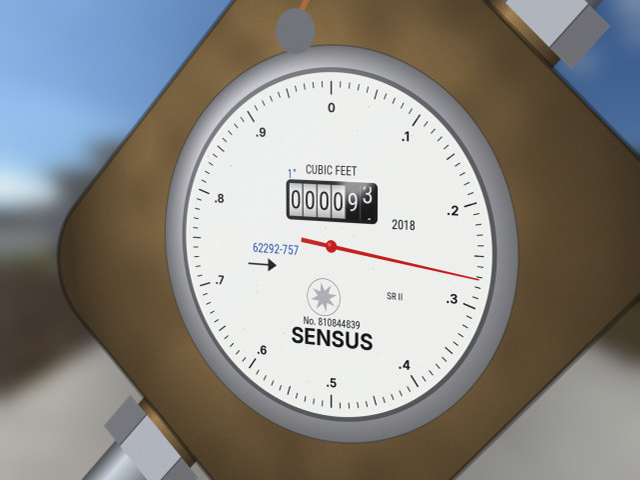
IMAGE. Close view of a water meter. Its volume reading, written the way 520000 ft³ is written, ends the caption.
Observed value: 93.27 ft³
